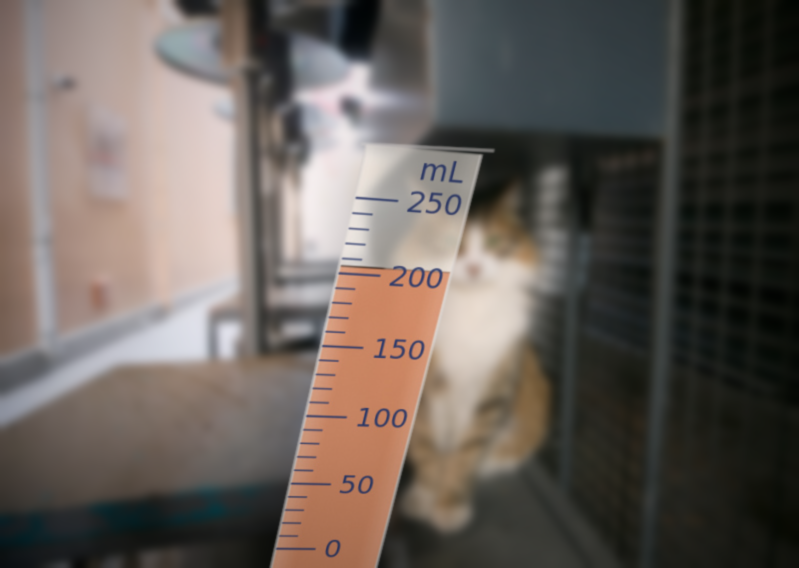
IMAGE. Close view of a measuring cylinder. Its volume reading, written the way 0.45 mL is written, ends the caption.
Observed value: 205 mL
